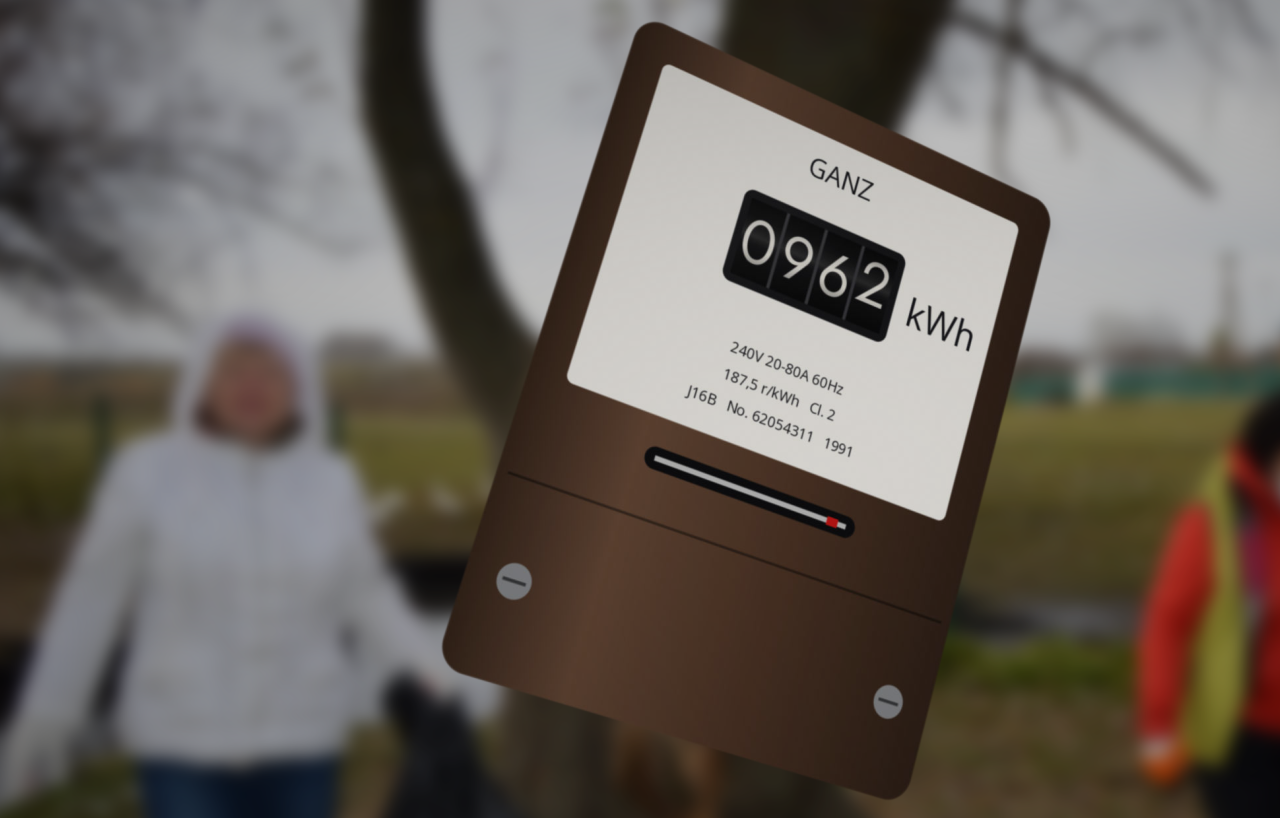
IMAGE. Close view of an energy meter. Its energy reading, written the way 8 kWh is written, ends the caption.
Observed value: 962 kWh
